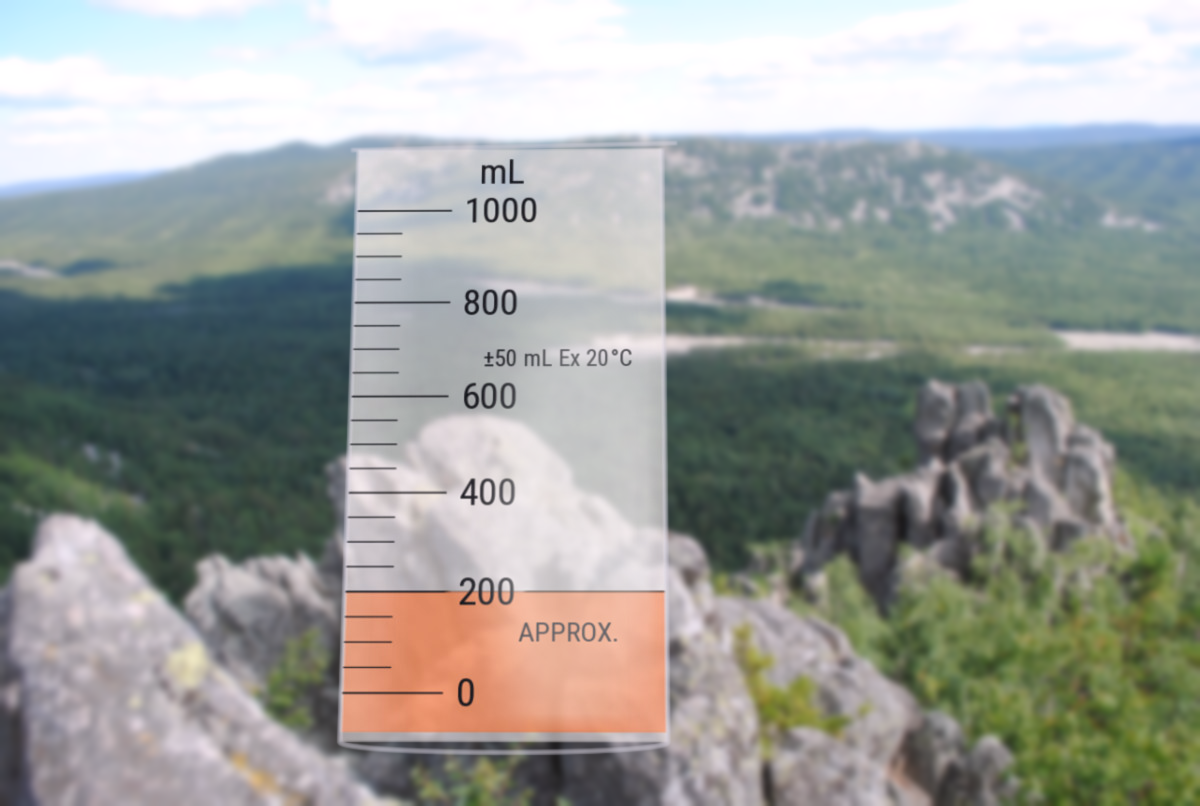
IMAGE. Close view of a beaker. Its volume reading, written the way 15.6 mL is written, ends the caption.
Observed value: 200 mL
